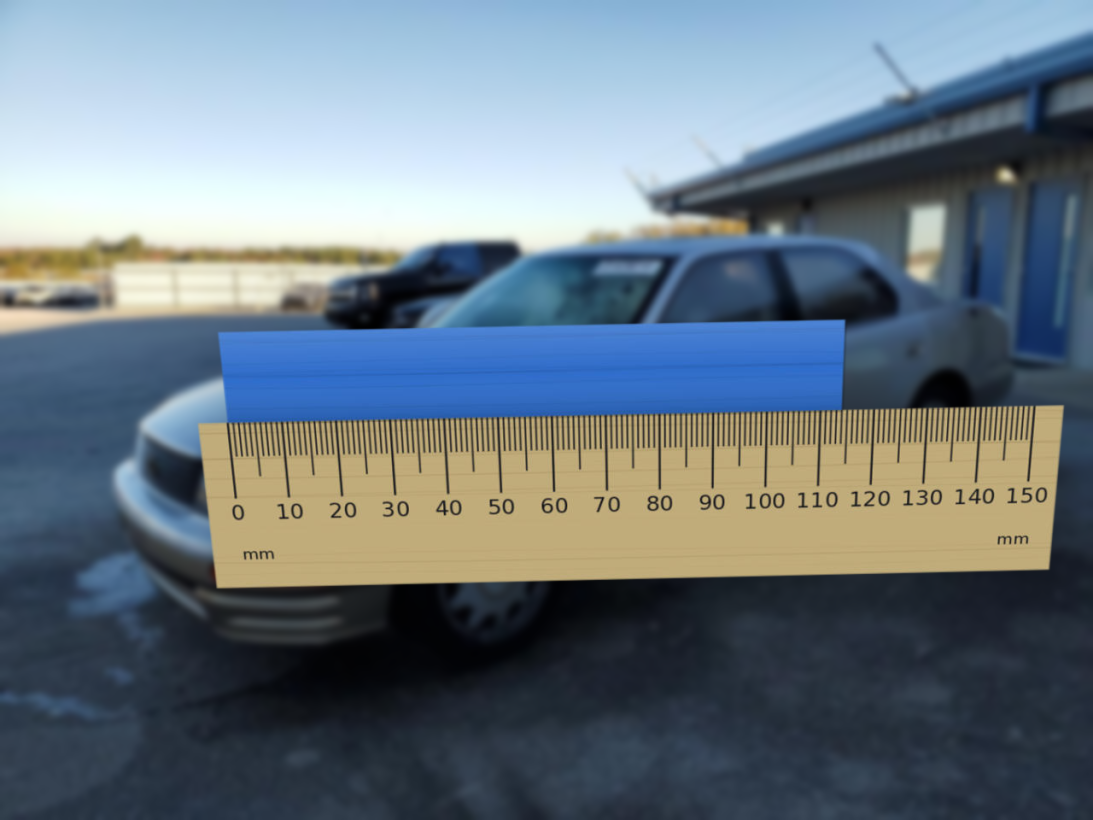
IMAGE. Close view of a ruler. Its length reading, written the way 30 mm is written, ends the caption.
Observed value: 114 mm
